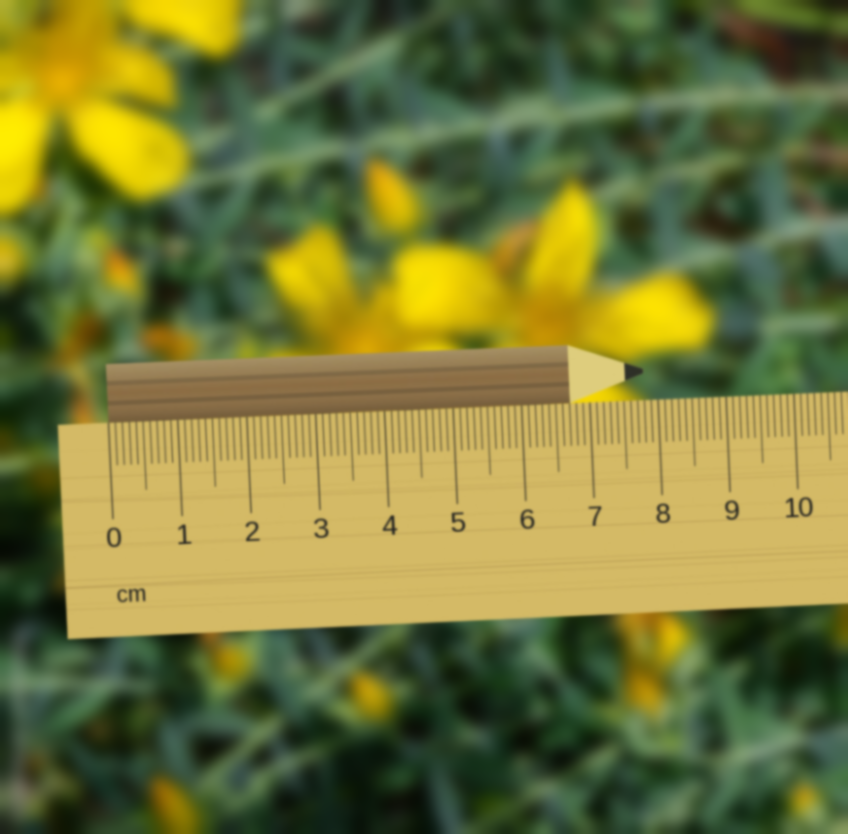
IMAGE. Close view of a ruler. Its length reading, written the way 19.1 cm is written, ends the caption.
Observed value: 7.8 cm
